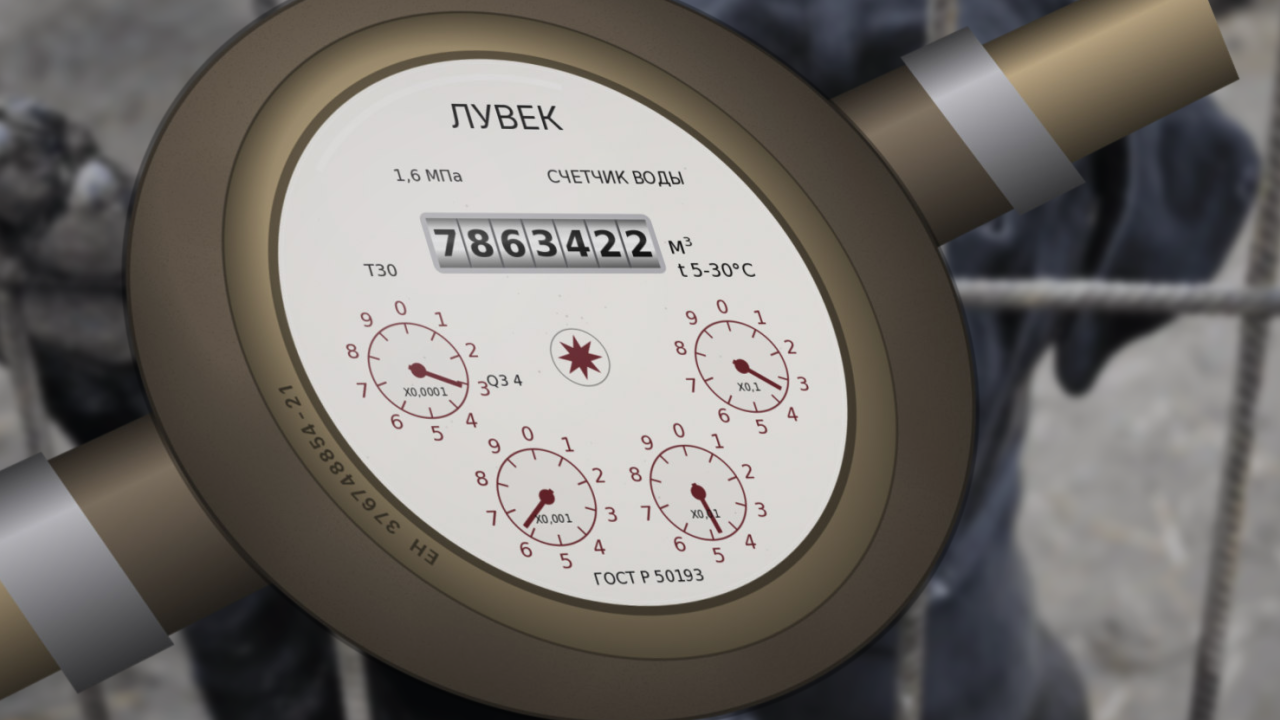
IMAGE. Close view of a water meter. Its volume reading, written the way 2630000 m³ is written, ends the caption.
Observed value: 7863422.3463 m³
